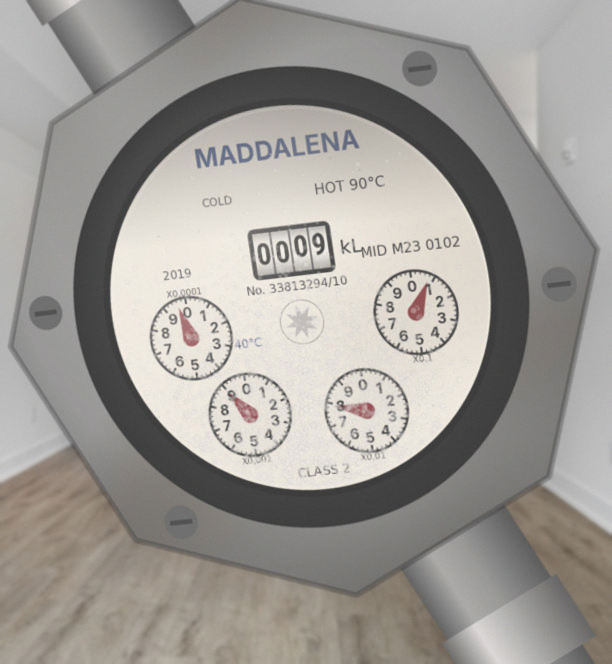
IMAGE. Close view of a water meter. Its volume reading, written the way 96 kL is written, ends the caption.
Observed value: 9.0789 kL
